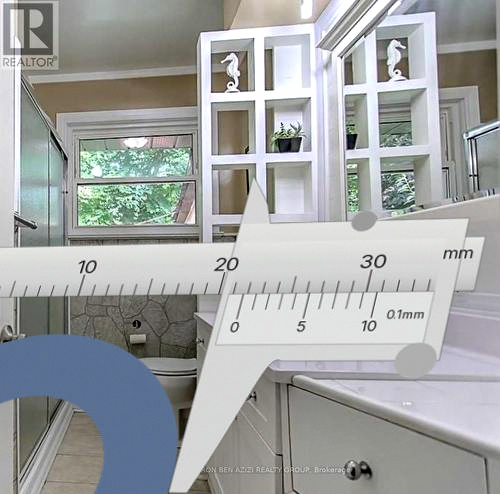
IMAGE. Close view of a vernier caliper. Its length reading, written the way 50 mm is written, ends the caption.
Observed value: 21.7 mm
